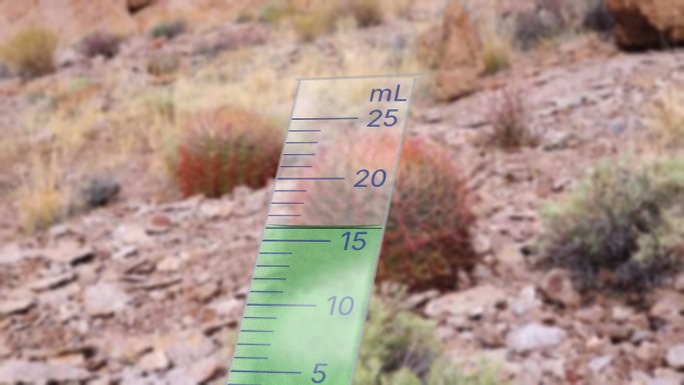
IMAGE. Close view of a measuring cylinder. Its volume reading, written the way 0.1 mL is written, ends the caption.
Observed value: 16 mL
